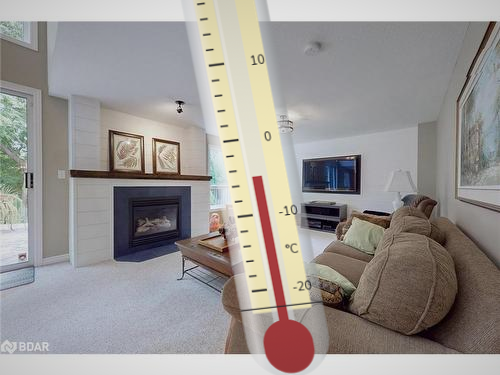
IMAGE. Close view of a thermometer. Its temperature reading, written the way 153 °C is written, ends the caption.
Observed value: -5 °C
